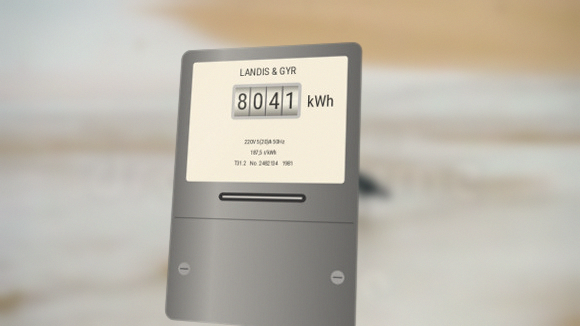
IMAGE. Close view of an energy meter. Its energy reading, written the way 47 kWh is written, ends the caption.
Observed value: 8041 kWh
